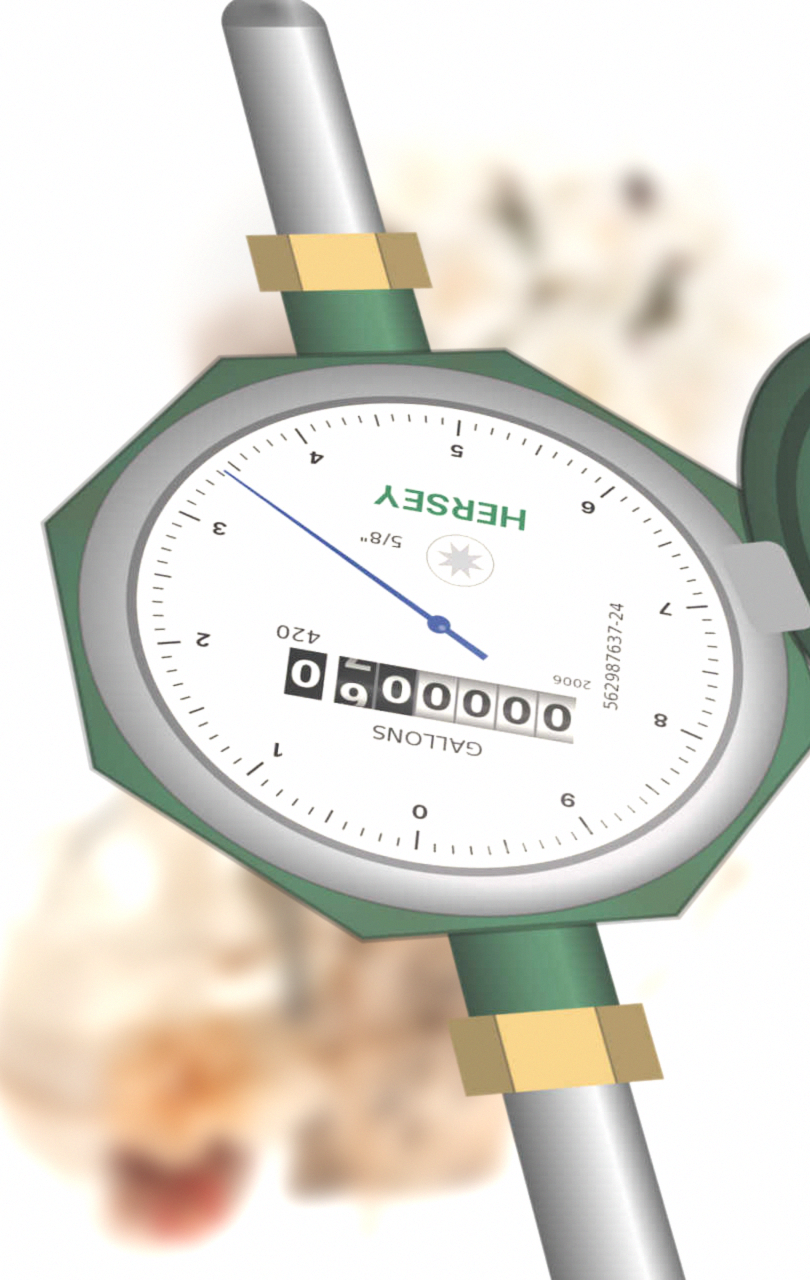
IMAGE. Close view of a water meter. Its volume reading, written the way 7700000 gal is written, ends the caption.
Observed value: 63.4 gal
